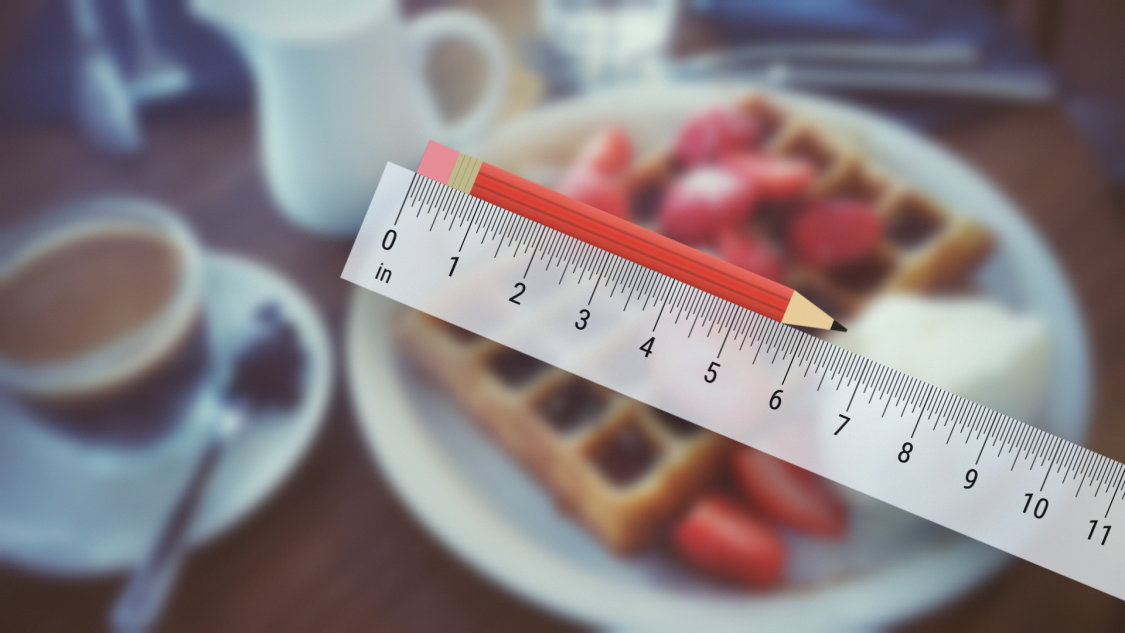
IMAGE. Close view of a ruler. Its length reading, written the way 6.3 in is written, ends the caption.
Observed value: 6.5625 in
